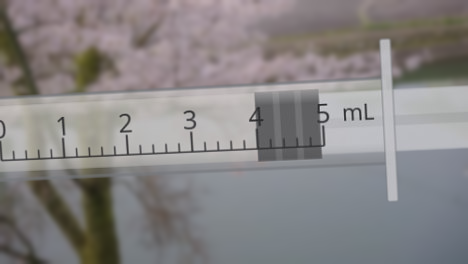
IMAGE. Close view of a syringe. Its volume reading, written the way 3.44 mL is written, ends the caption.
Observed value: 4 mL
